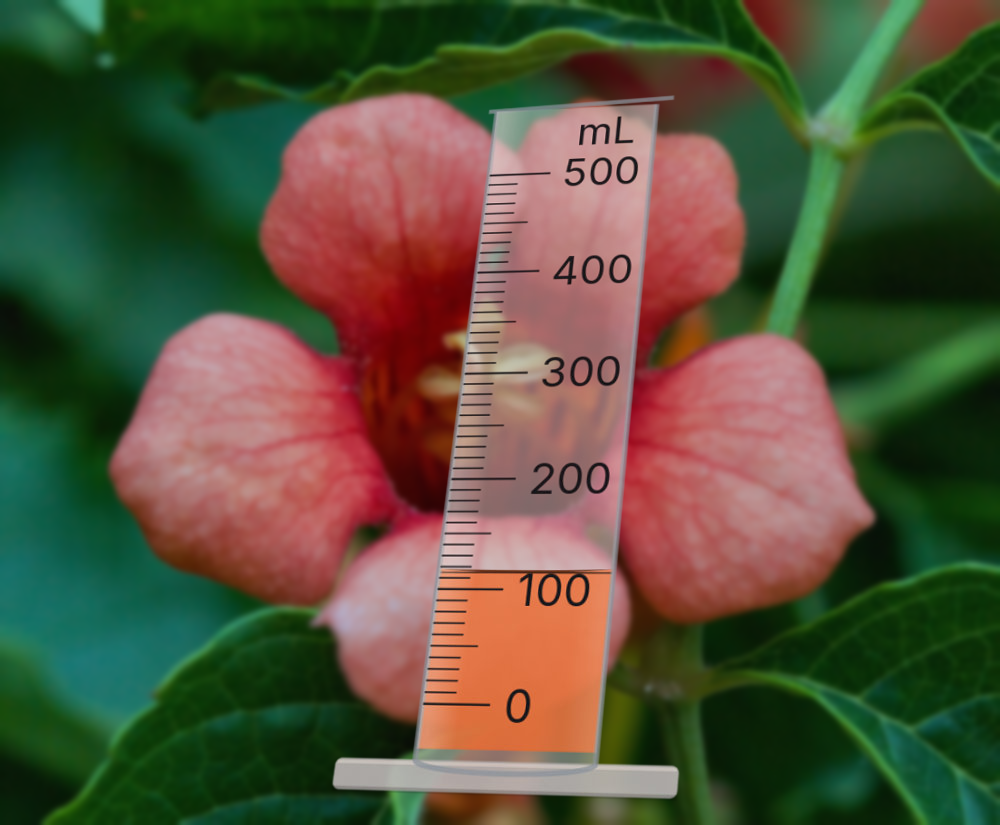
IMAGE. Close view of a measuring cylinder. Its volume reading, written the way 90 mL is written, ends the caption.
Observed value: 115 mL
